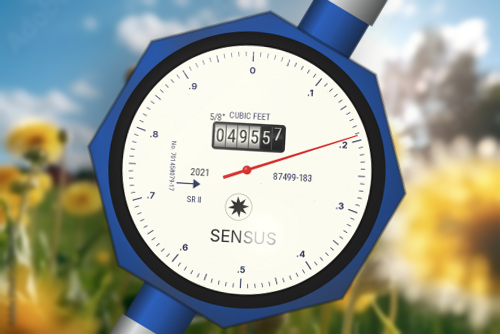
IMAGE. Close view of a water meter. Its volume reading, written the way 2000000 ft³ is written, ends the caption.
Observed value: 49557.19 ft³
